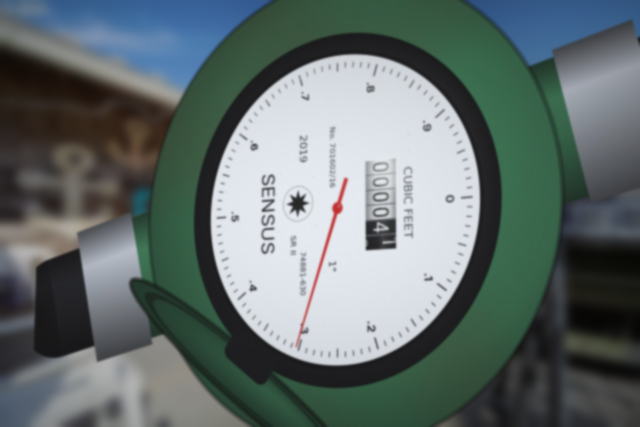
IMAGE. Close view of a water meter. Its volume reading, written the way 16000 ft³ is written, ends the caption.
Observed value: 41.30 ft³
